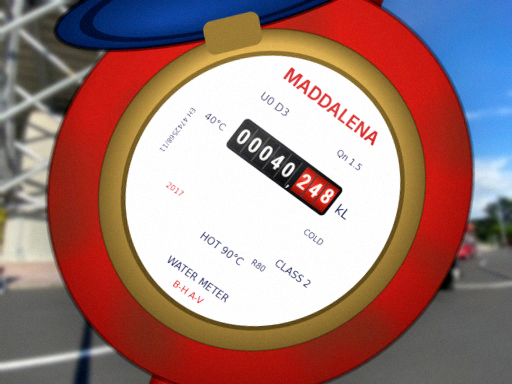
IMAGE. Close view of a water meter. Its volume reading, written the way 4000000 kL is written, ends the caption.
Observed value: 40.248 kL
